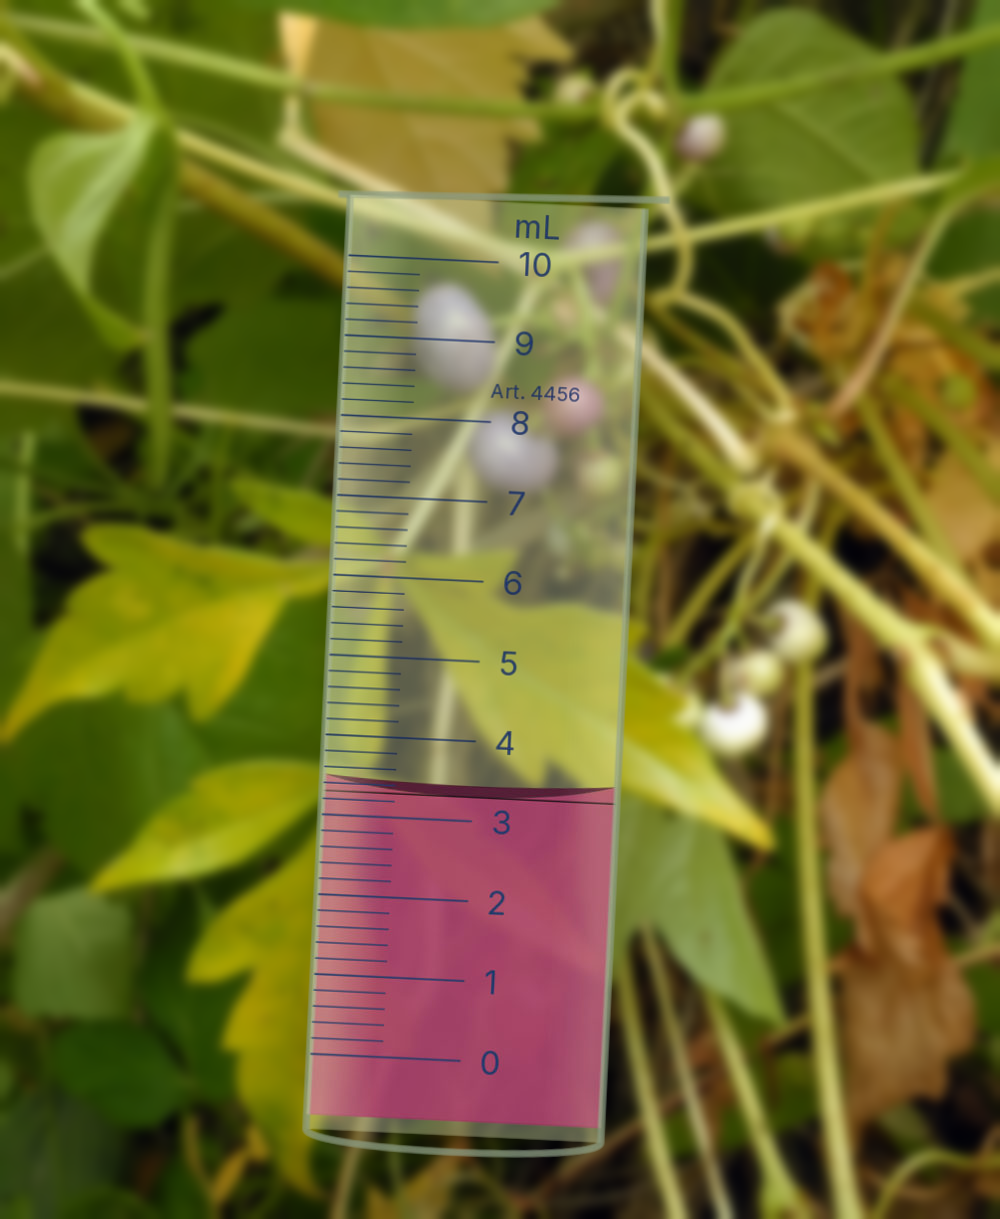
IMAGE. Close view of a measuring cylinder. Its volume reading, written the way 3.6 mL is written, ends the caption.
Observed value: 3.3 mL
